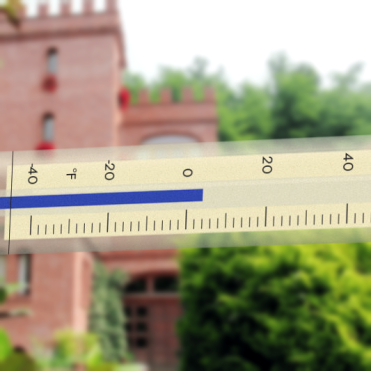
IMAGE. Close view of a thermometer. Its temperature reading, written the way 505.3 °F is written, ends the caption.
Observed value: 4 °F
